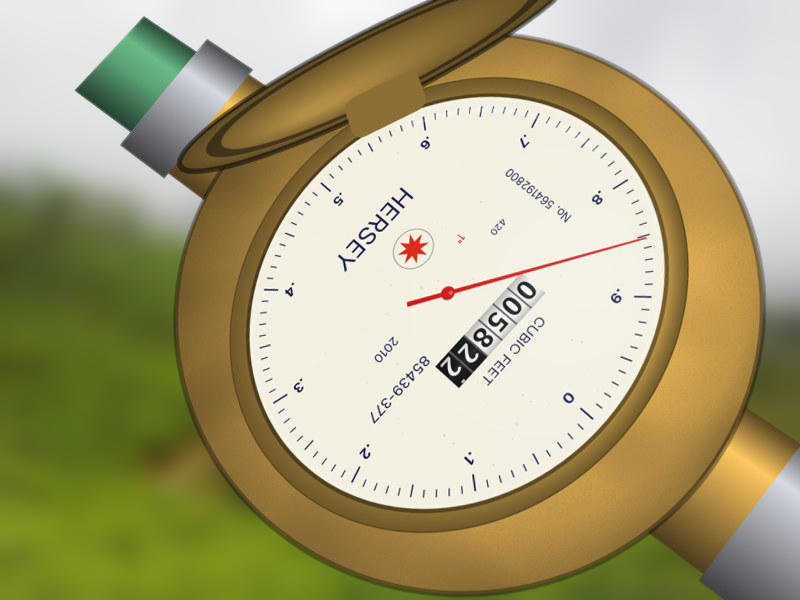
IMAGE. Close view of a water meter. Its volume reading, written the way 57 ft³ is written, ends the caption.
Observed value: 5821.85 ft³
